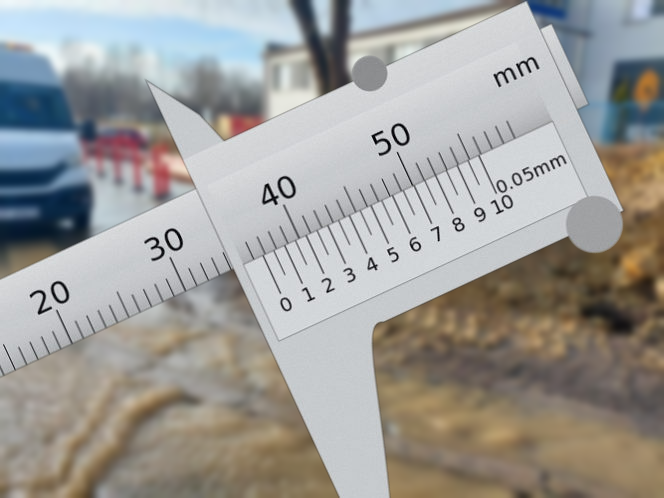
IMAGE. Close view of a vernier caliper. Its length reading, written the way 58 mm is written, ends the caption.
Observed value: 36.8 mm
